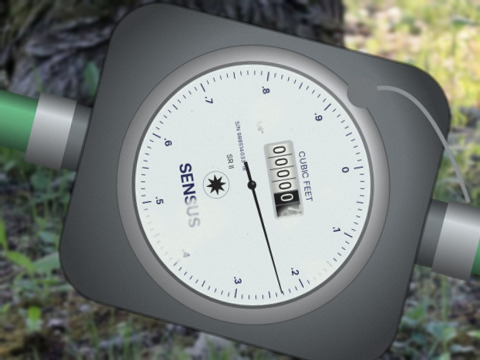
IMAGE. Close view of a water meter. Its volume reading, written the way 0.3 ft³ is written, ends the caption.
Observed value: 7.23 ft³
